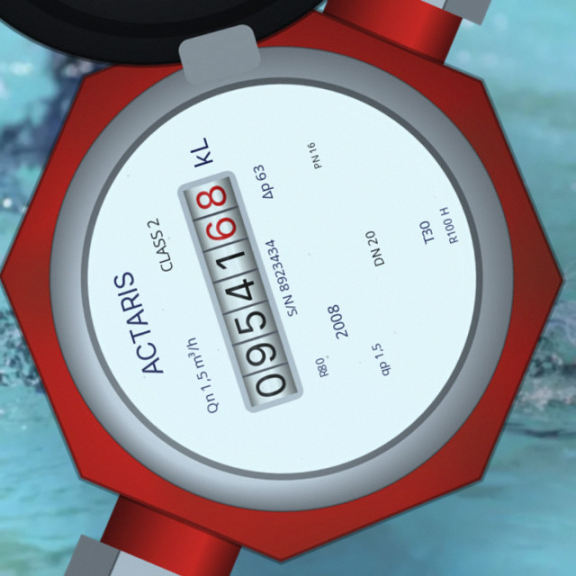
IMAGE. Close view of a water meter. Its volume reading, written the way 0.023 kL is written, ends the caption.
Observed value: 9541.68 kL
